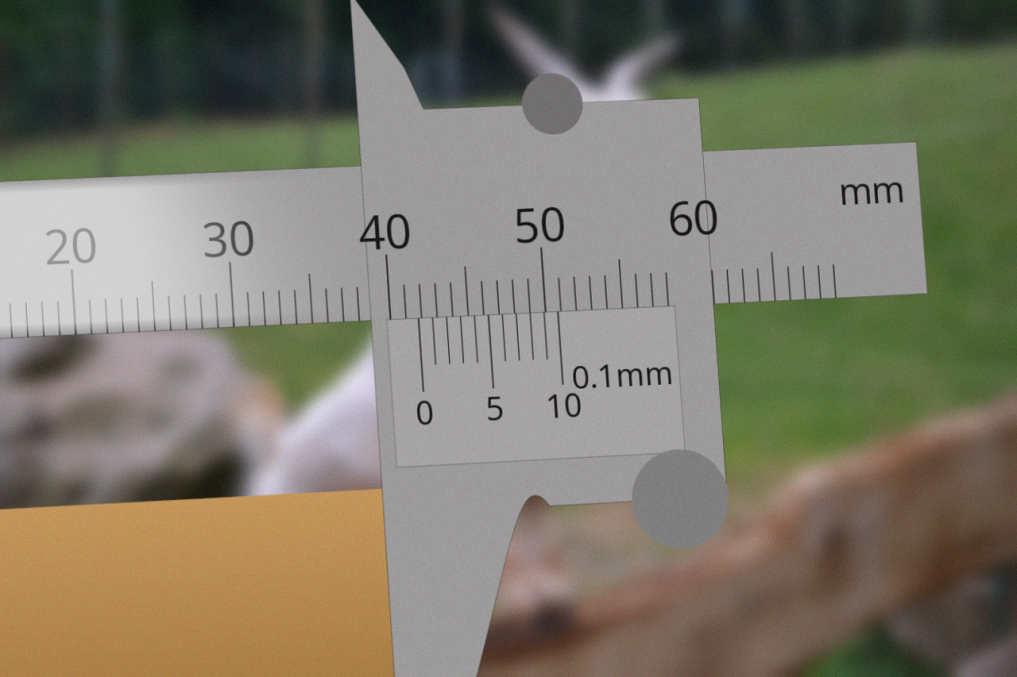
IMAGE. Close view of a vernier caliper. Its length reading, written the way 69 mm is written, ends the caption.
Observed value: 41.8 mm
